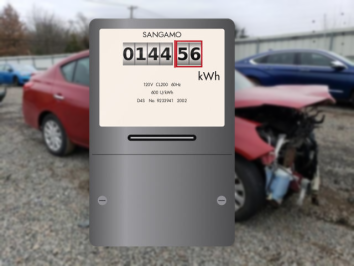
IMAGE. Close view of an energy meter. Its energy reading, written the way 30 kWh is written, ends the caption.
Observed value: 144.56 kWh
